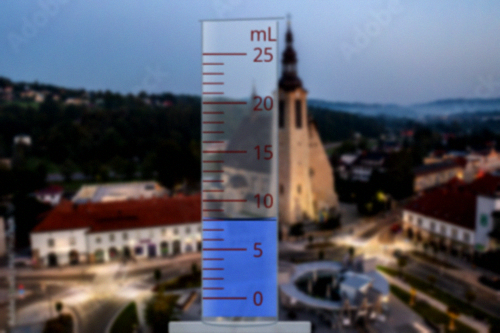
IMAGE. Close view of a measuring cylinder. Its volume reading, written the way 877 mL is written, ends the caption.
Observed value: 8 mL
